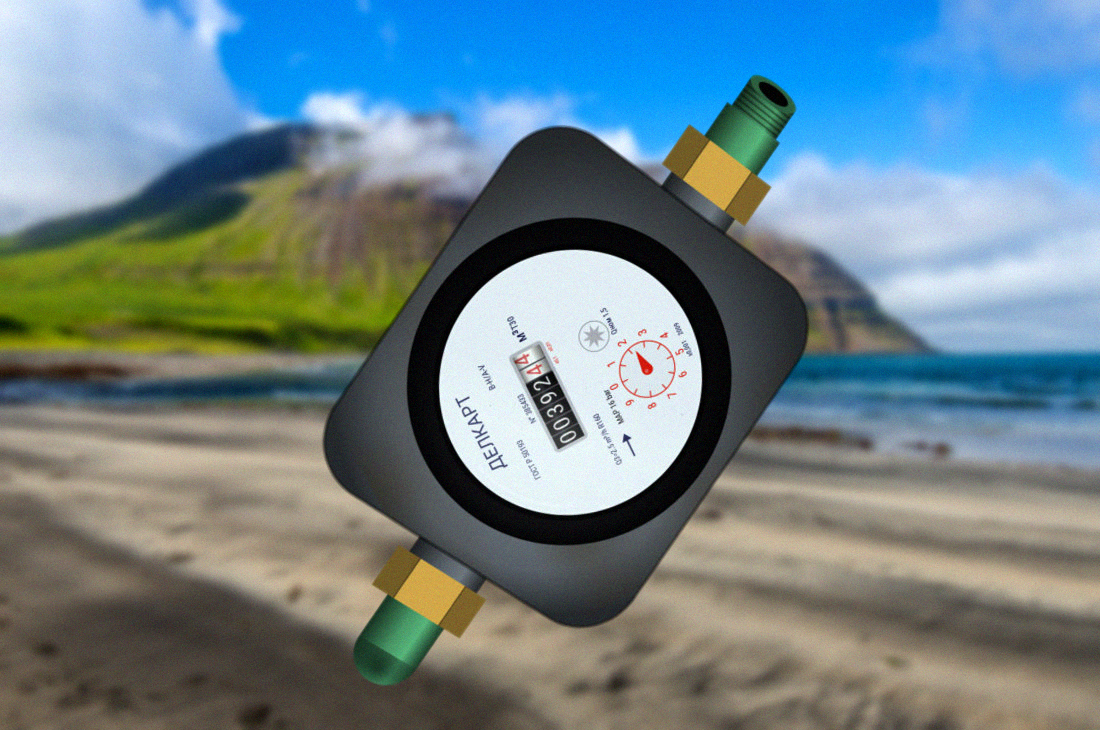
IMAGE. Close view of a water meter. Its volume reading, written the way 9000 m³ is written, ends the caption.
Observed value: 392.442 m³
